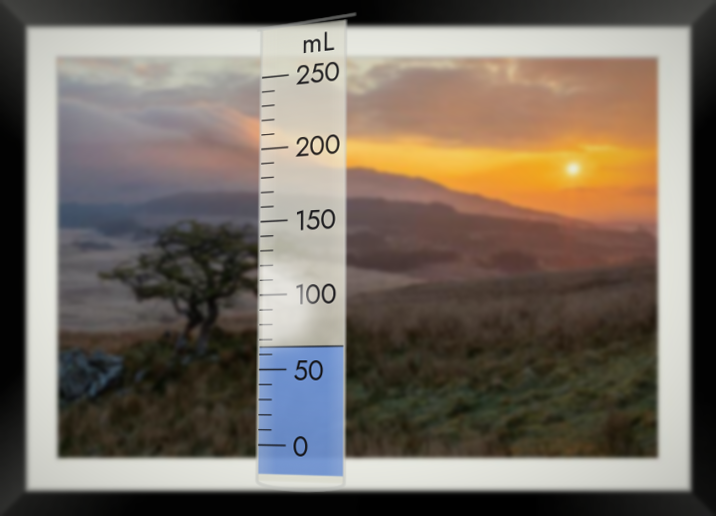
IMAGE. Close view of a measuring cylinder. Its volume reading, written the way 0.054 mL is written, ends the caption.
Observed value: 65 mL
